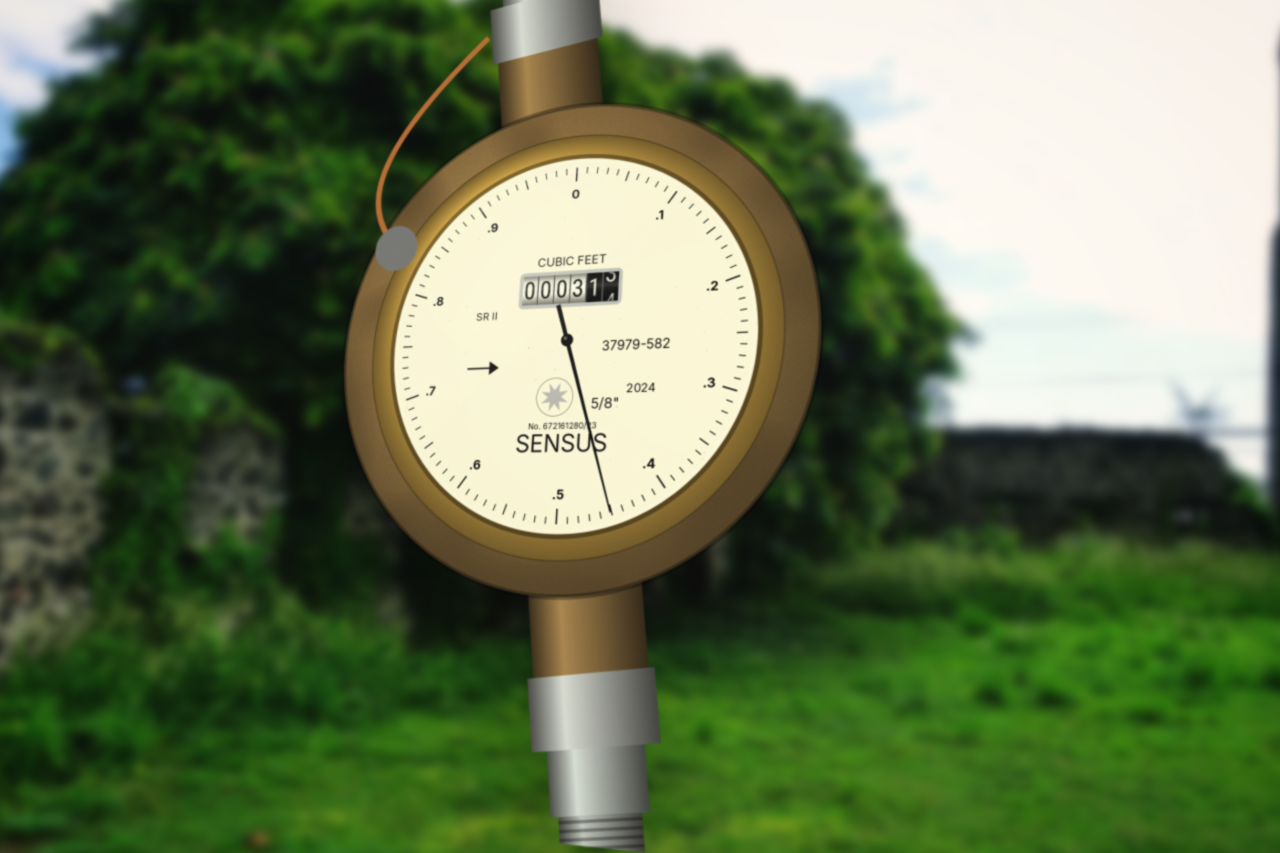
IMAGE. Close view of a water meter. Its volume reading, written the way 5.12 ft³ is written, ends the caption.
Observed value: 313.45 ft³
